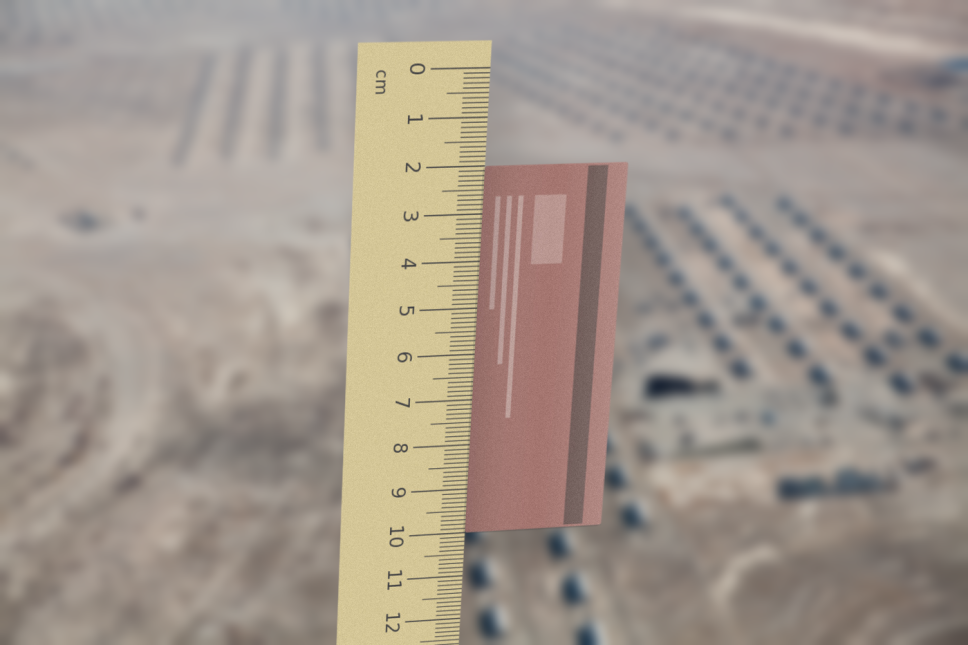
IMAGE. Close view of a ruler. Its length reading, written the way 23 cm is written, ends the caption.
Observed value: 8 cm
